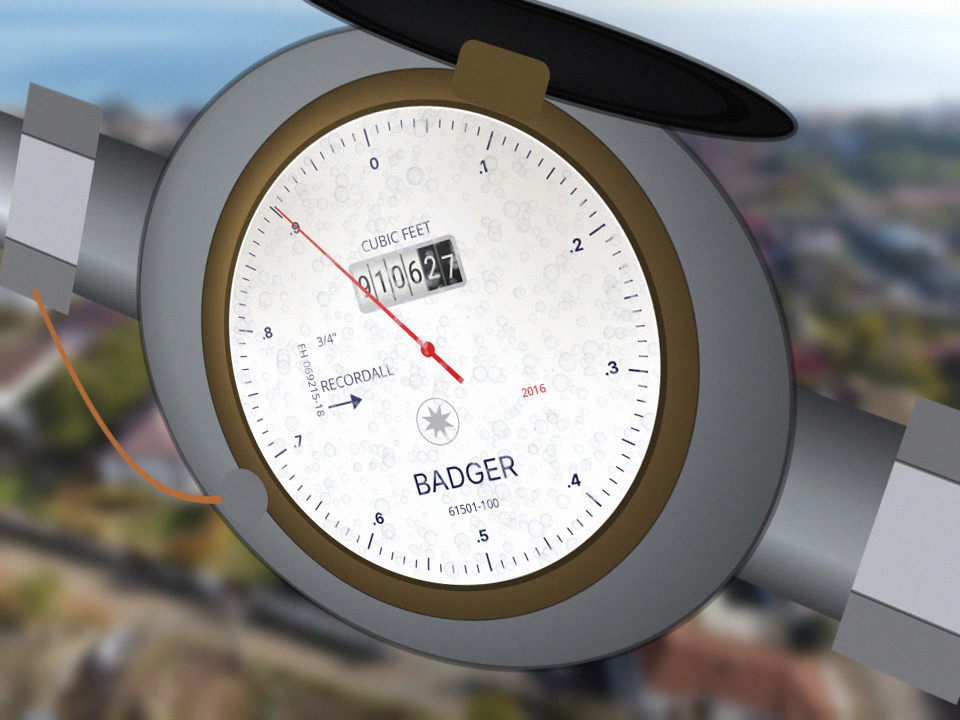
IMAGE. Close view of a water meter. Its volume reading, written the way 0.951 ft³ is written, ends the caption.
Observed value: 910626.90 ft³
